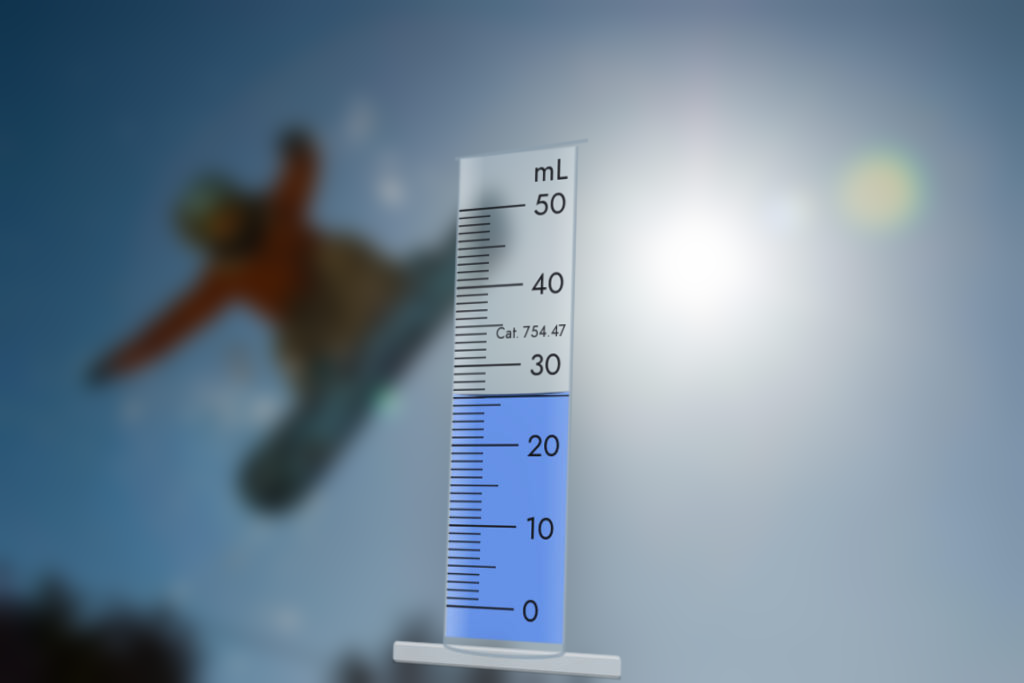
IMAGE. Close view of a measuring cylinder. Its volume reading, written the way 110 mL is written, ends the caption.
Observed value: 26 mL
